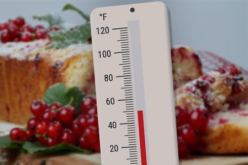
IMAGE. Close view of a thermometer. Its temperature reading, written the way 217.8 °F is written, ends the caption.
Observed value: 50 °F
